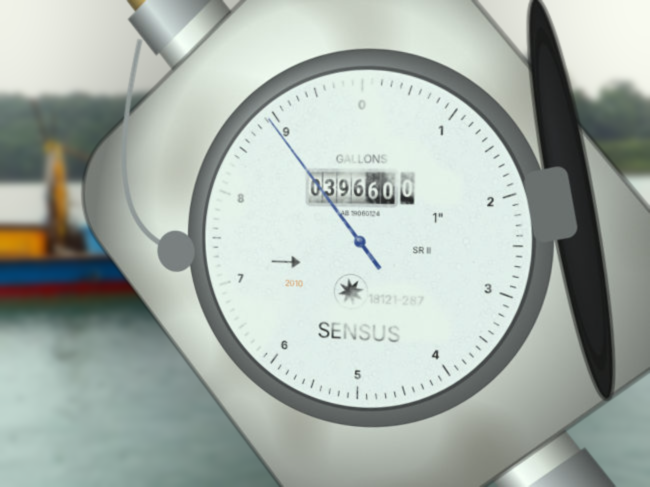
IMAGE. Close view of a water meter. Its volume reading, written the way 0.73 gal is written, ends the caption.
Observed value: 396598.9 gal
